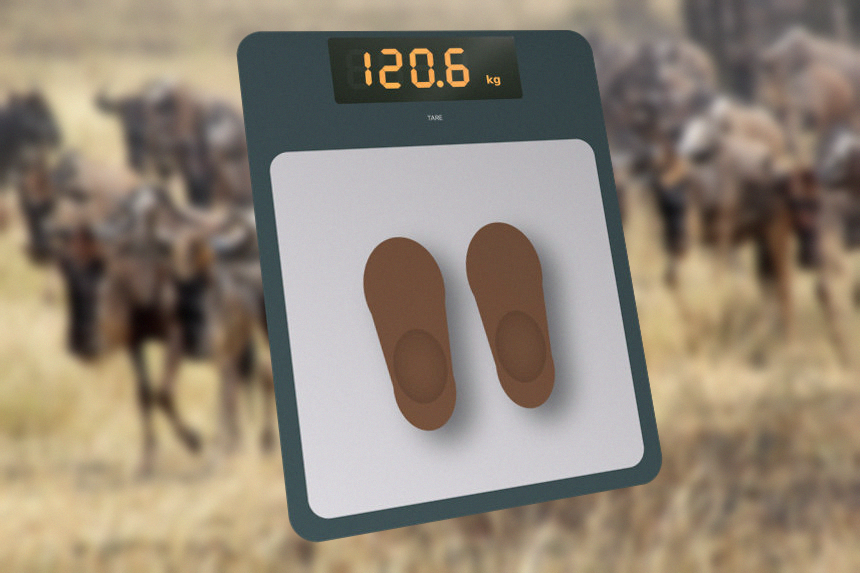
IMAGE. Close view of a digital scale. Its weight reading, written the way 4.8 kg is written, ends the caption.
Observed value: 120.6 kg
